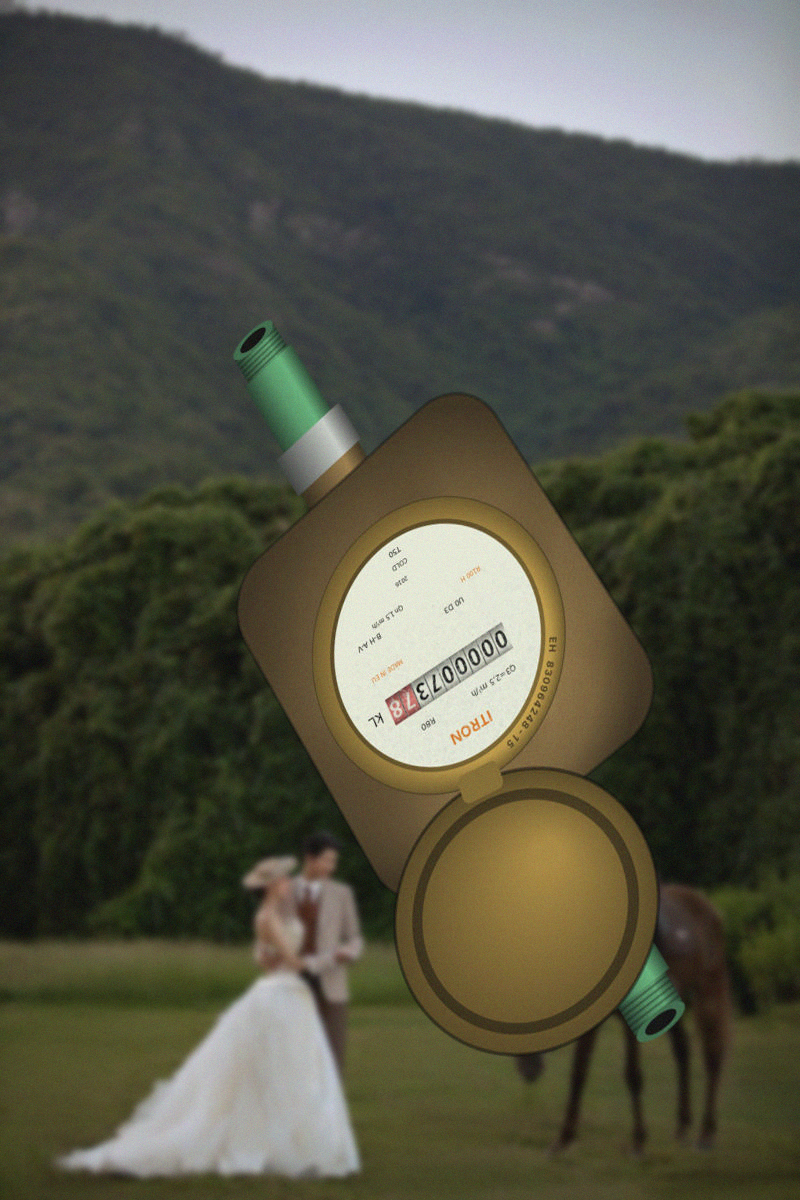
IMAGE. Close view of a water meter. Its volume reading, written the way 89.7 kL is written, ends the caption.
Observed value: 73.78 kL
